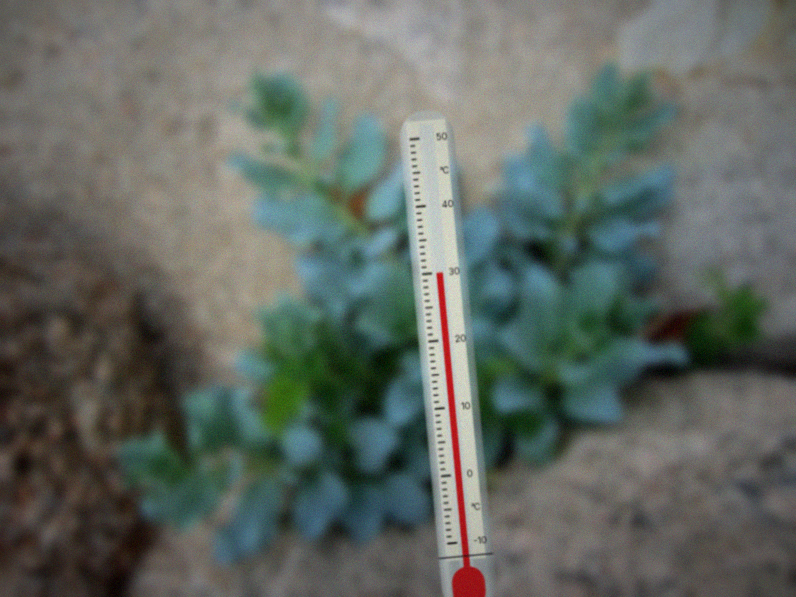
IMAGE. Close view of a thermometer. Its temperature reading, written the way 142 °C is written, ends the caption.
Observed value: 30 °C
